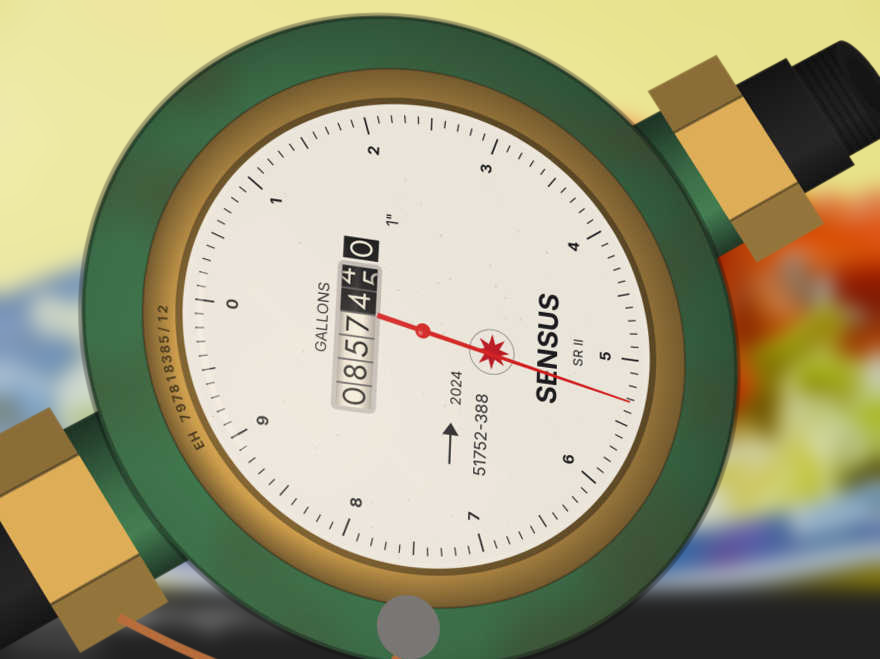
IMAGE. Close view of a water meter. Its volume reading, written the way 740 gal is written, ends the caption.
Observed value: 857445.3 gal
